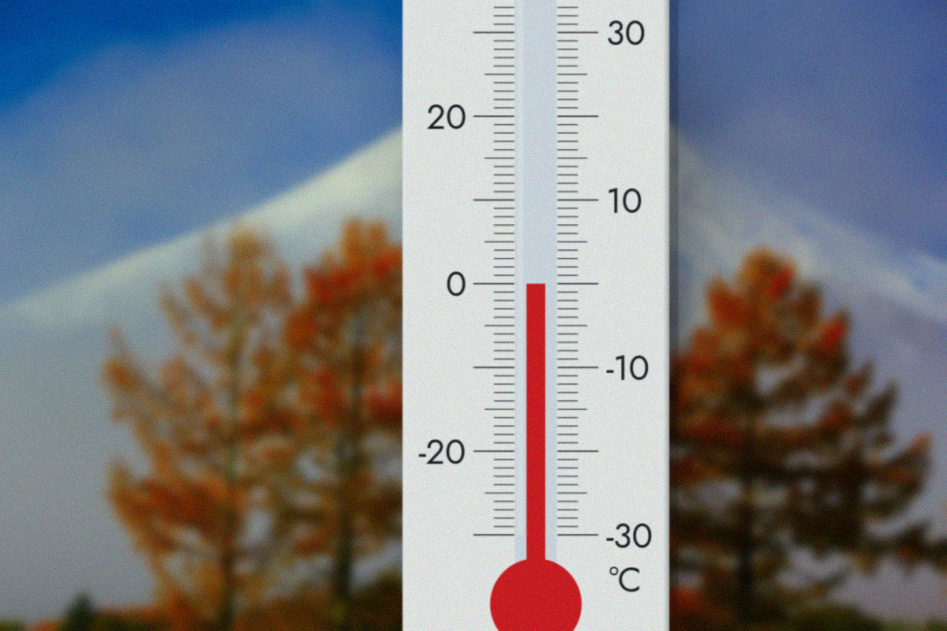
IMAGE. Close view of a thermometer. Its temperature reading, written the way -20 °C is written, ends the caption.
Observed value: 0 °C
